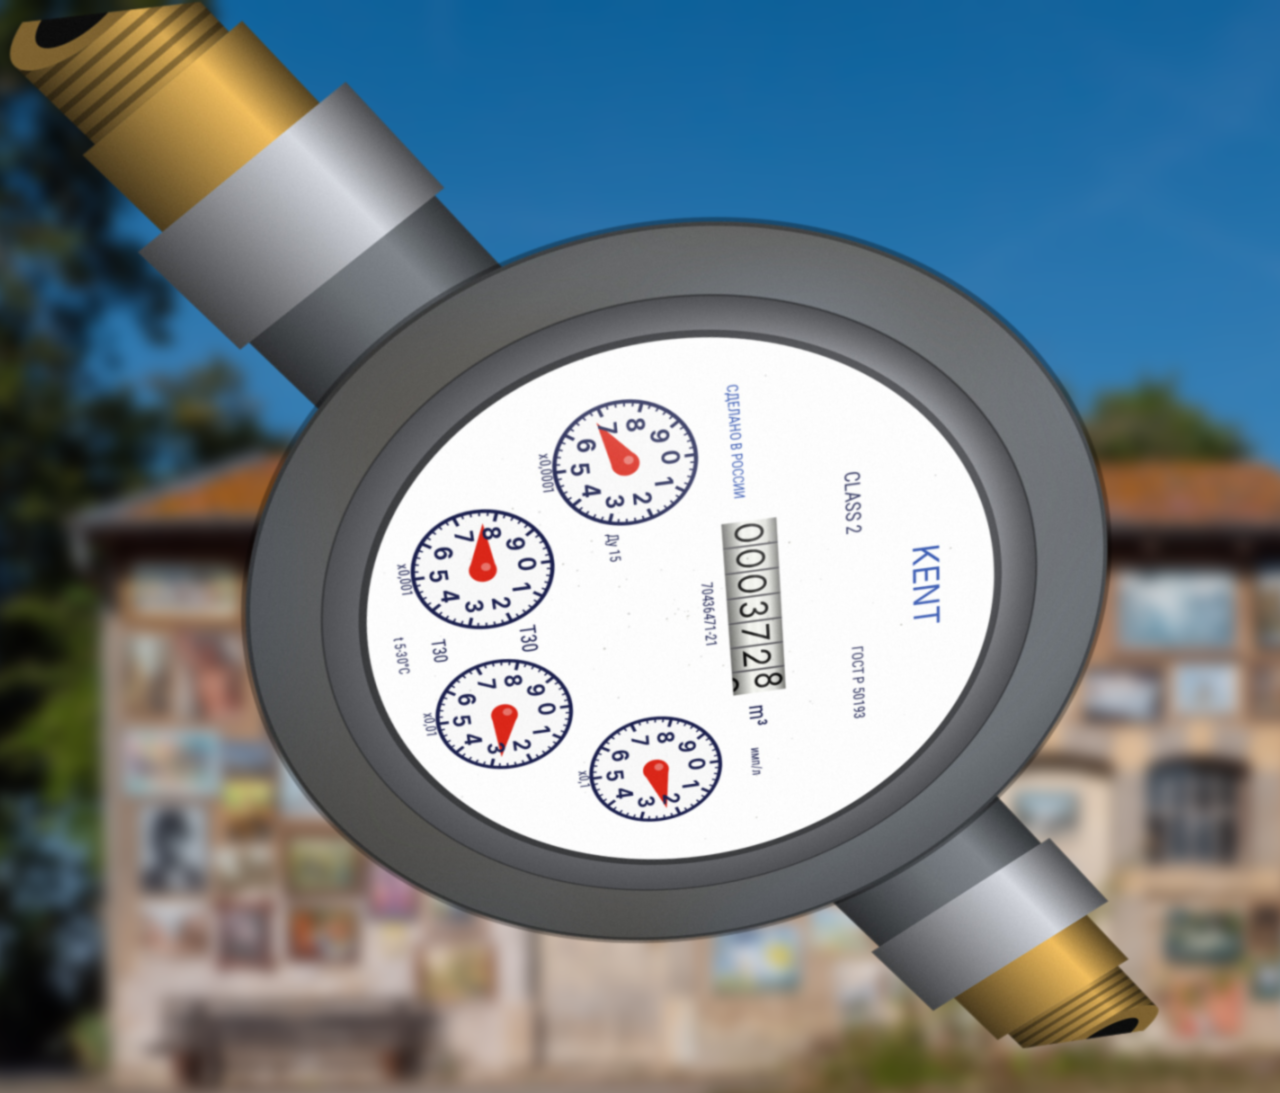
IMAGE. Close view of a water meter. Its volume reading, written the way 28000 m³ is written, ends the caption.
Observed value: 3728.2276 m³
